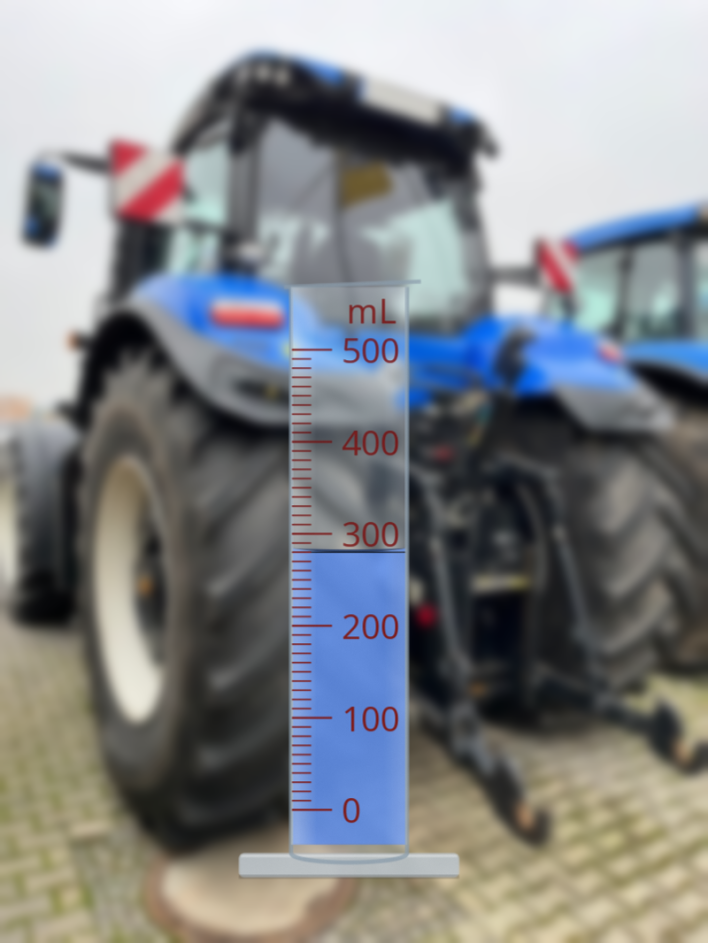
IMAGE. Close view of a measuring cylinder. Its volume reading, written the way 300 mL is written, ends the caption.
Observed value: 280 mL
